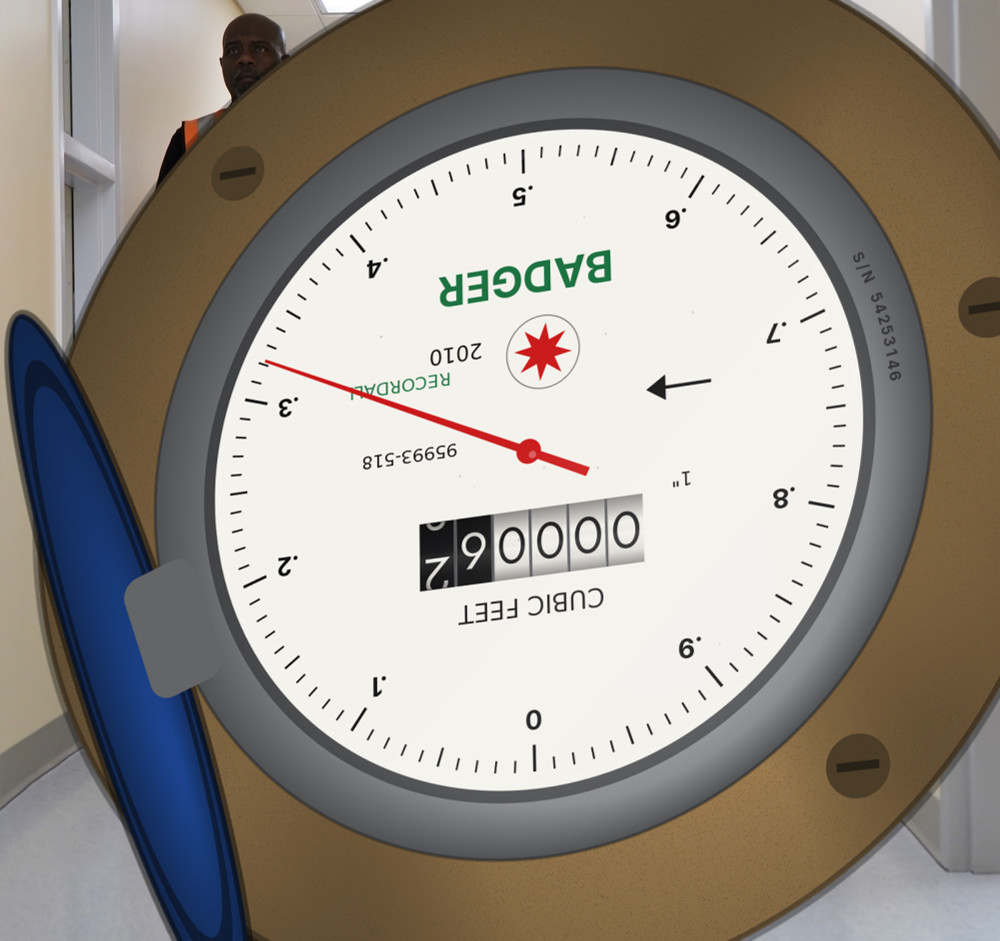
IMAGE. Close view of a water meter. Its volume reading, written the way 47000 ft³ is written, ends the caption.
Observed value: 62.32 ft³
